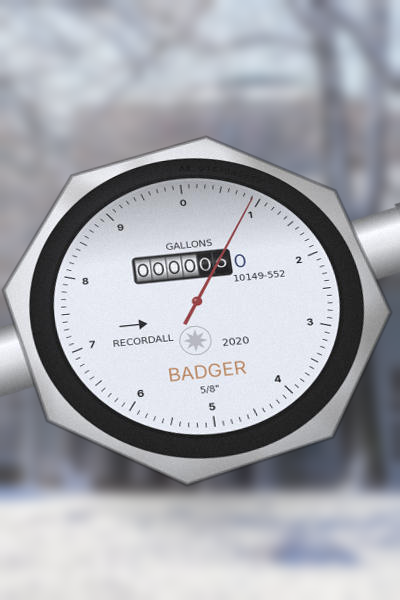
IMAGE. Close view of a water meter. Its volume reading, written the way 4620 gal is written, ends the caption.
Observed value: 60.9 gal
